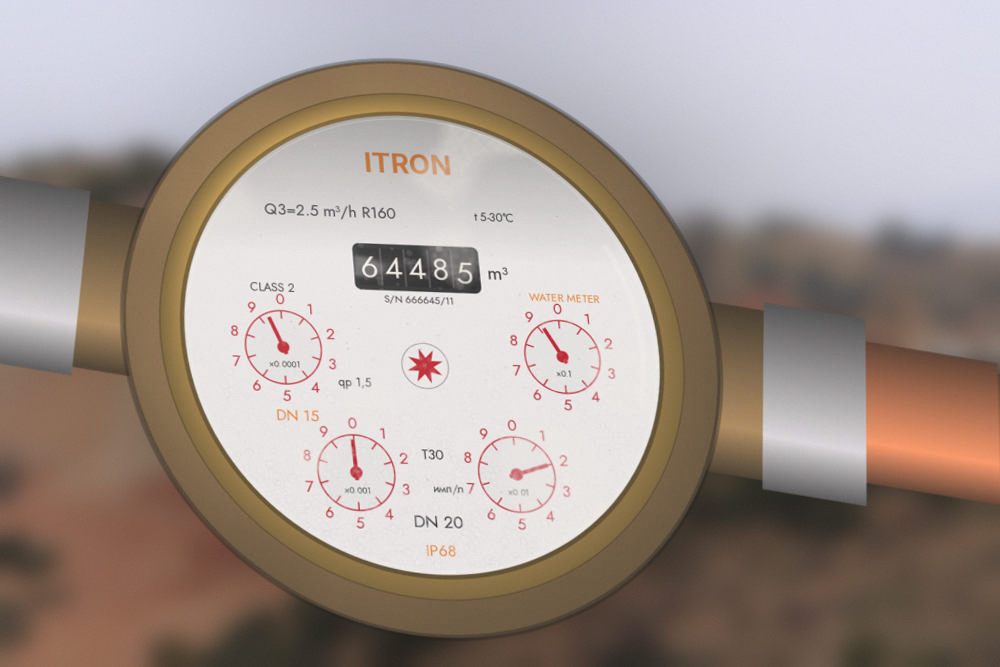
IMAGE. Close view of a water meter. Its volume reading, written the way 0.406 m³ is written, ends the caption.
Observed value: 64484.9199 m³
